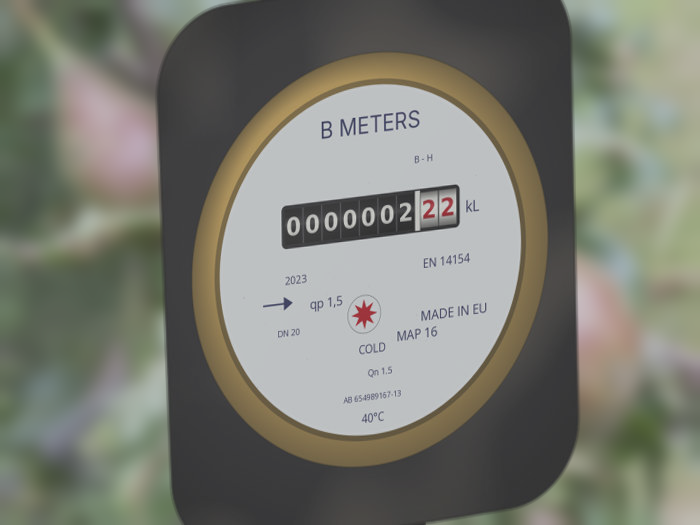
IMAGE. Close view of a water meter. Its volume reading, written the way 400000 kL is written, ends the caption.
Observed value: 2.22 kL
